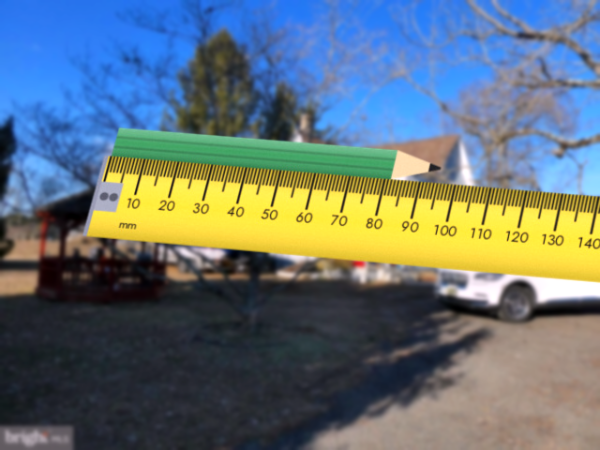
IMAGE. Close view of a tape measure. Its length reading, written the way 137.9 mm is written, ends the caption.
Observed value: 95 mm
